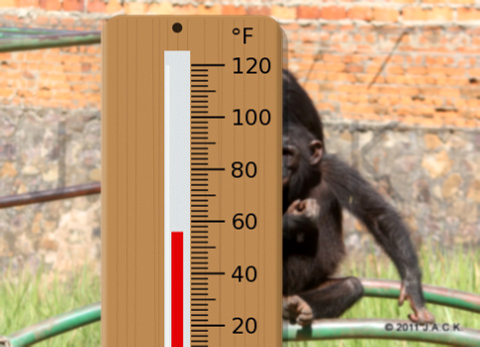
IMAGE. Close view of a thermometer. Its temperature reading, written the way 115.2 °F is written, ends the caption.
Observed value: 56 °F
